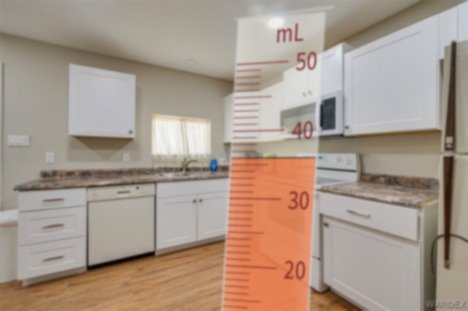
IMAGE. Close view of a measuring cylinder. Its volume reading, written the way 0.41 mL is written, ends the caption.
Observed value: 36 mL
